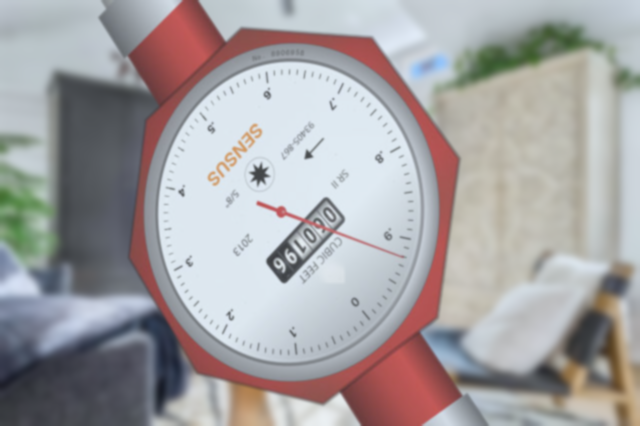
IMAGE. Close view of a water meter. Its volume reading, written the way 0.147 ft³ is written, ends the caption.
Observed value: 60195.92 ft³
